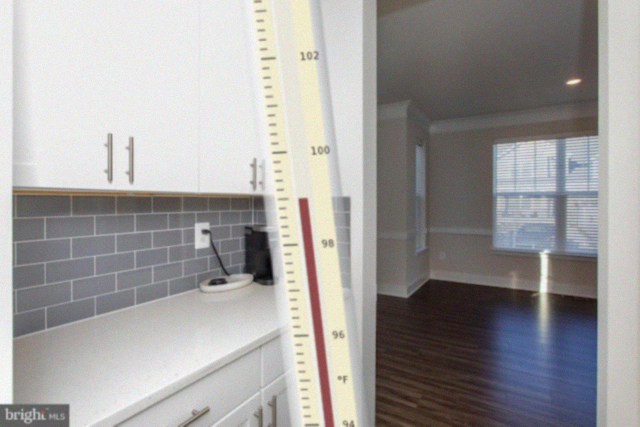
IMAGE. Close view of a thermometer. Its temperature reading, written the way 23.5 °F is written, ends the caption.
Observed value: 99 °F
